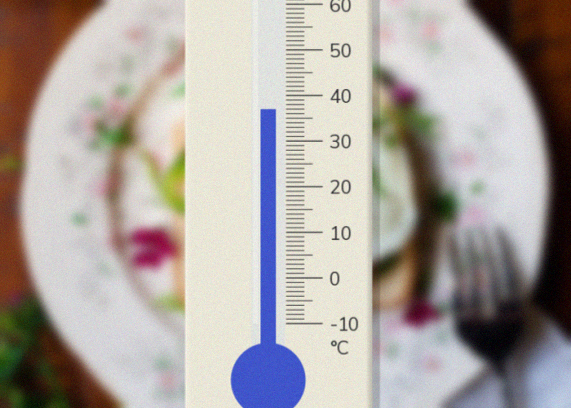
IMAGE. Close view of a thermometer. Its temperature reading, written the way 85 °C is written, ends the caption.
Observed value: 37 °C
